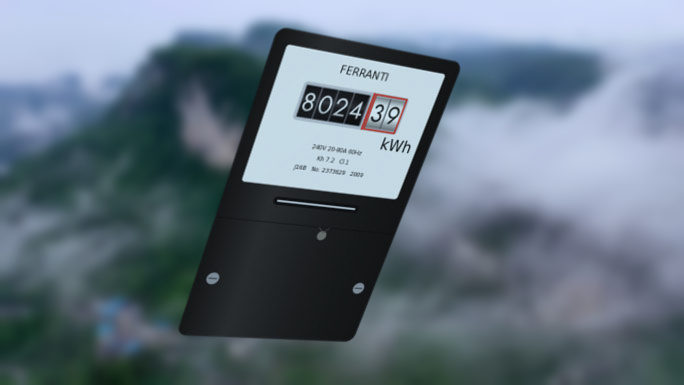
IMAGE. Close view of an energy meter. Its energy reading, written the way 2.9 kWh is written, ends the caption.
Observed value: 8024.39 kWh
